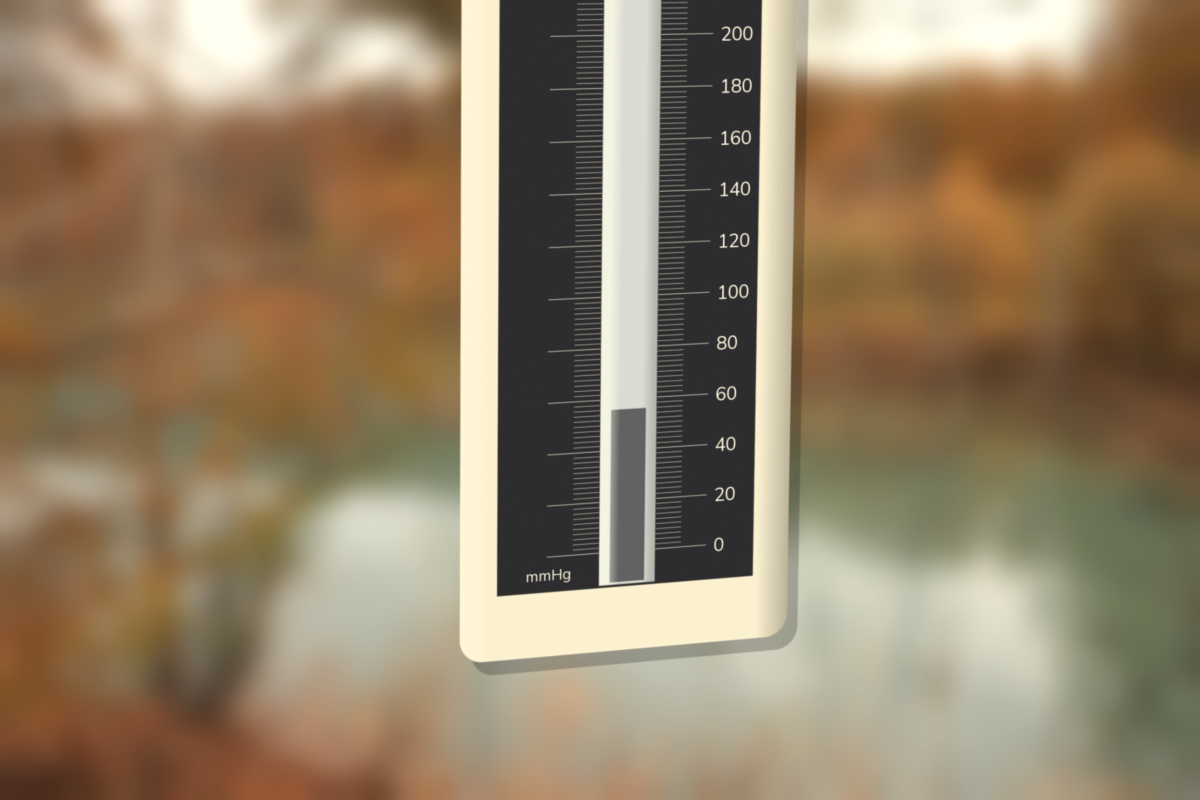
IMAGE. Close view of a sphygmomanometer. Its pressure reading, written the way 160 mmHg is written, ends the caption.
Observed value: 56 mmHg
